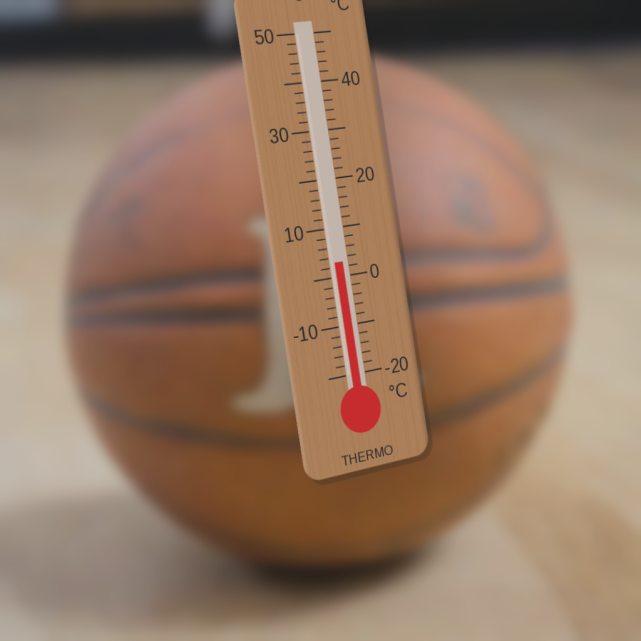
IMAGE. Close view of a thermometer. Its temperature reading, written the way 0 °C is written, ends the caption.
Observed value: 3 °C
